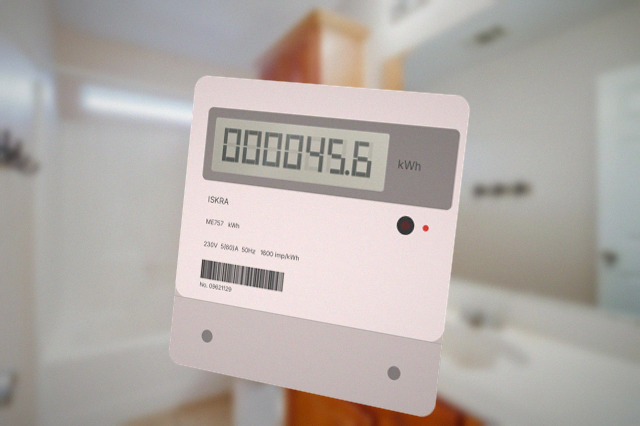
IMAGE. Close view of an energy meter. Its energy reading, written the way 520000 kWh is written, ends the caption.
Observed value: 45.6 kWh
